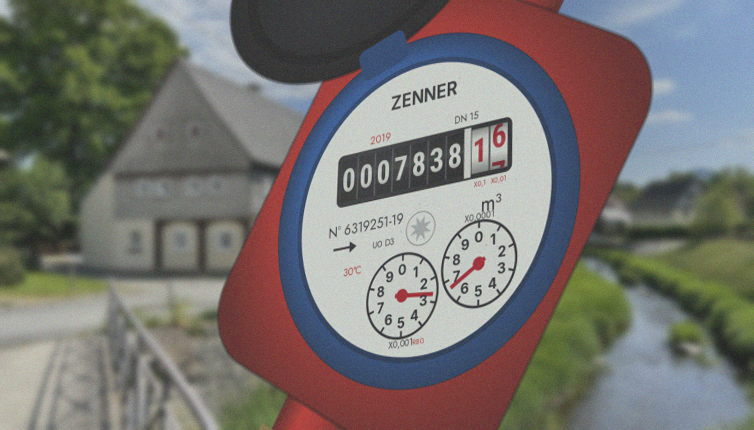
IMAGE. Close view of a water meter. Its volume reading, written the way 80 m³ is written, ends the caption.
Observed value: 7838.1626 m³
